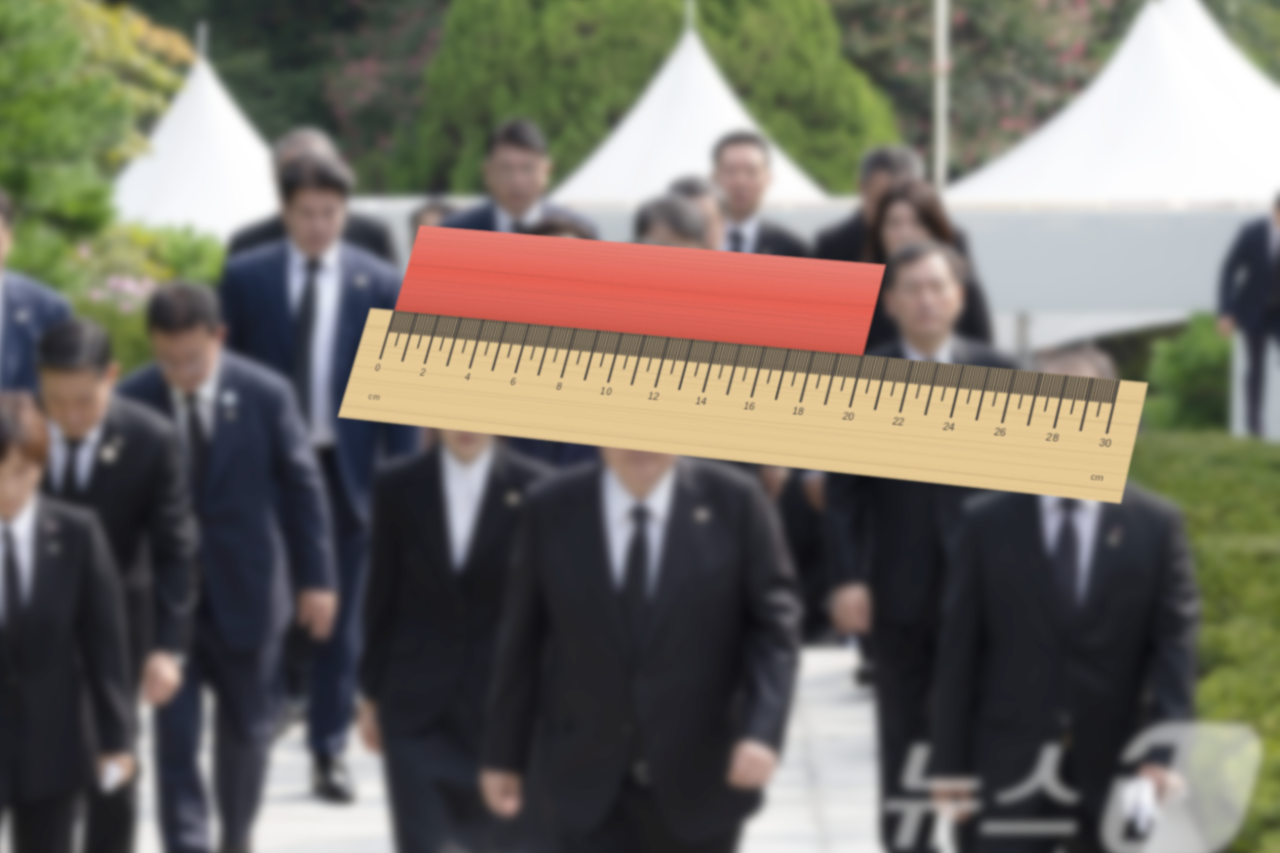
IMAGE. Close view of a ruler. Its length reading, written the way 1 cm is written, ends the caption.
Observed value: 20 cm
